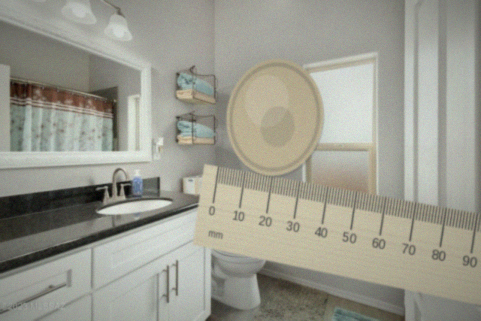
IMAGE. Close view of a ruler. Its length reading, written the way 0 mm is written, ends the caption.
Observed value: 35 mm
